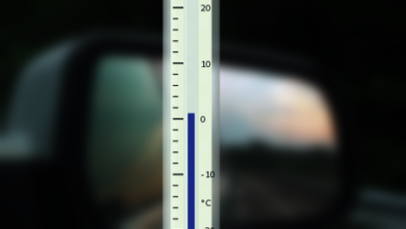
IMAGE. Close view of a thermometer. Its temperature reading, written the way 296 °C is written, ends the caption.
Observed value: 1 °C
